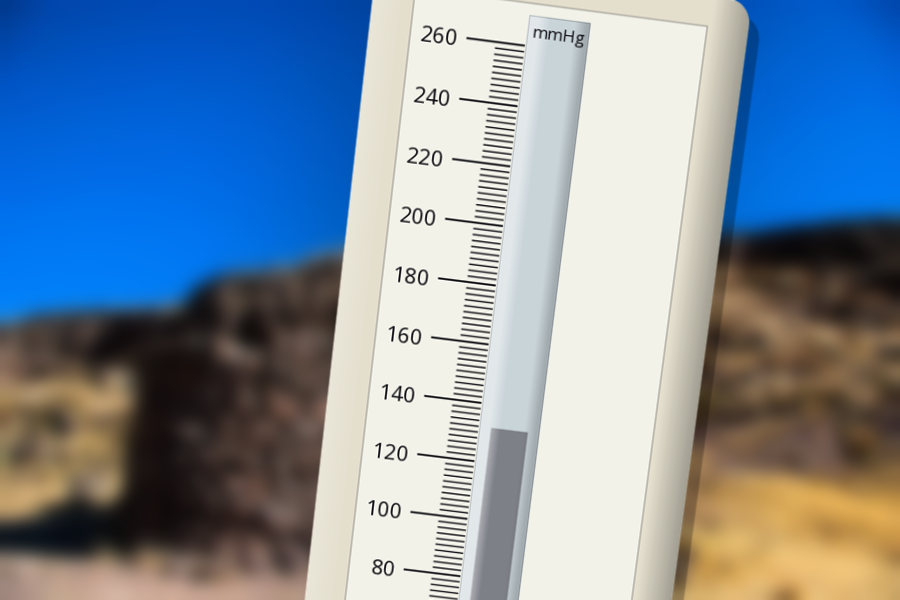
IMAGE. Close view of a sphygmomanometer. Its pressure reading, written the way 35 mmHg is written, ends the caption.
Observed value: 132 mmHg
